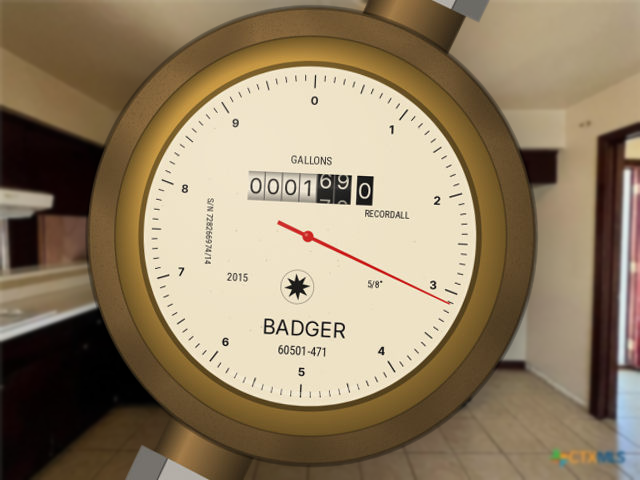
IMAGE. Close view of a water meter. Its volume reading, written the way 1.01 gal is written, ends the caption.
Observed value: 1693.1 gal
